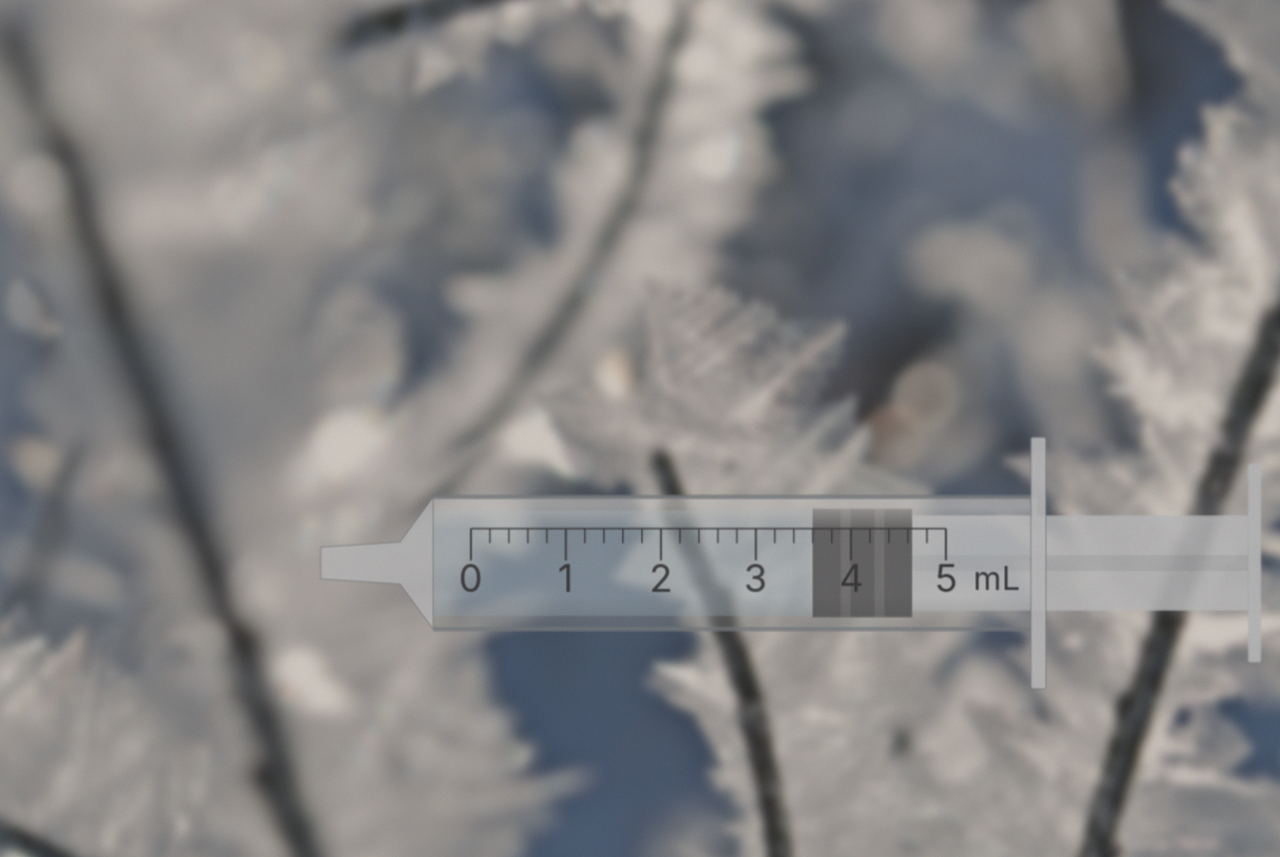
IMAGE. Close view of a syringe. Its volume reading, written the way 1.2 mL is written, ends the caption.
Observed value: 3.6 mL
